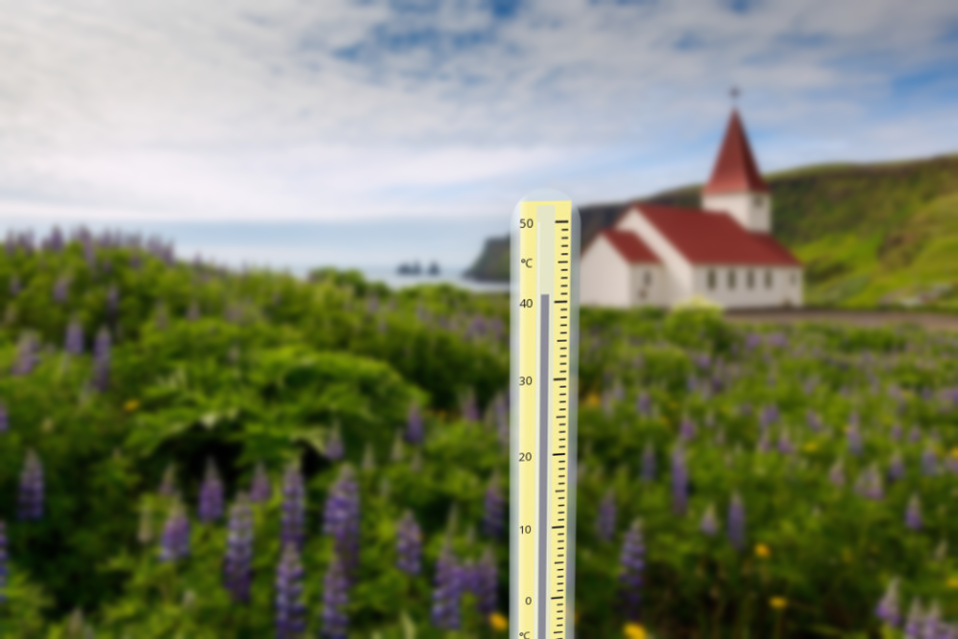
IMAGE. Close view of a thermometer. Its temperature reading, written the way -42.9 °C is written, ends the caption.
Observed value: 41 °C
